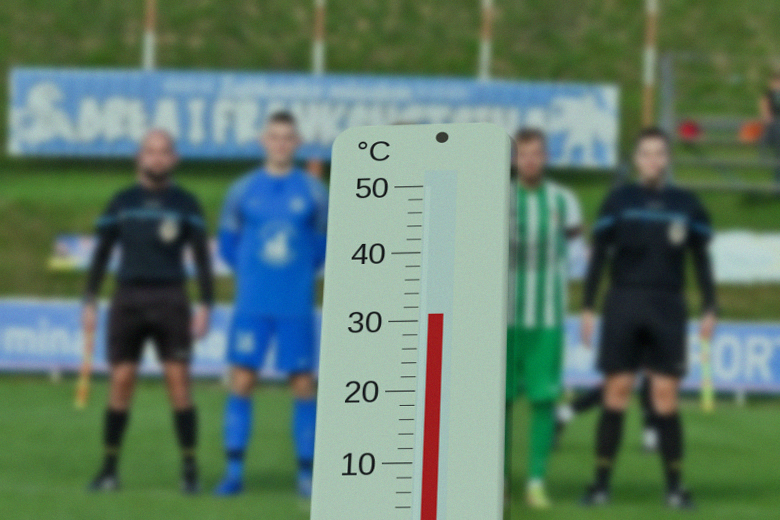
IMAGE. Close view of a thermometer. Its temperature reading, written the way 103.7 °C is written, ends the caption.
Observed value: 31 °C
